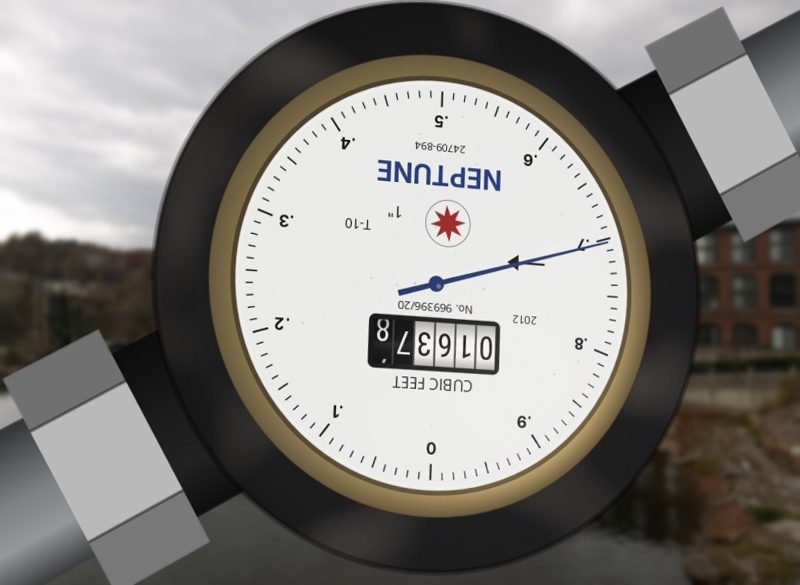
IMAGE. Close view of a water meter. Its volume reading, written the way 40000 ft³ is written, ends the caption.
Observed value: 16377.70 ft³
